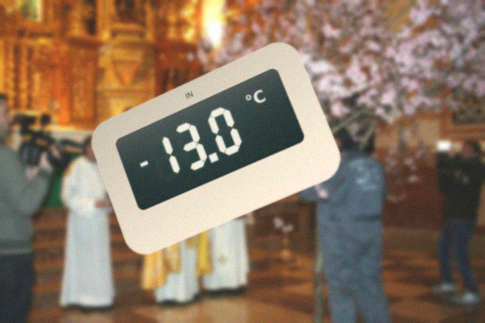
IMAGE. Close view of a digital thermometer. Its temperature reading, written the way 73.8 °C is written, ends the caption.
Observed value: -13.0 °C
